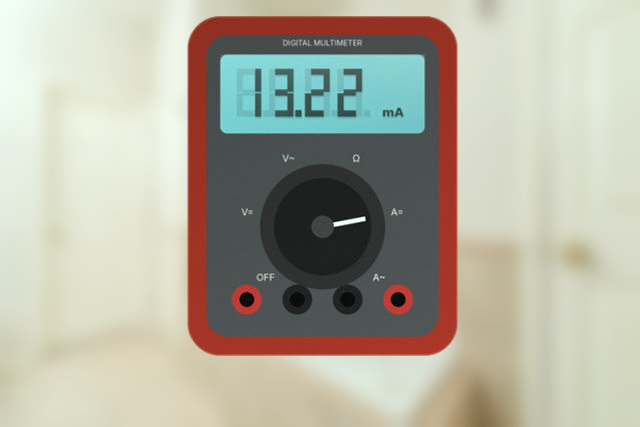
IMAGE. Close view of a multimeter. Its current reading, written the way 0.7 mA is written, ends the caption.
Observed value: 13.22 mA
